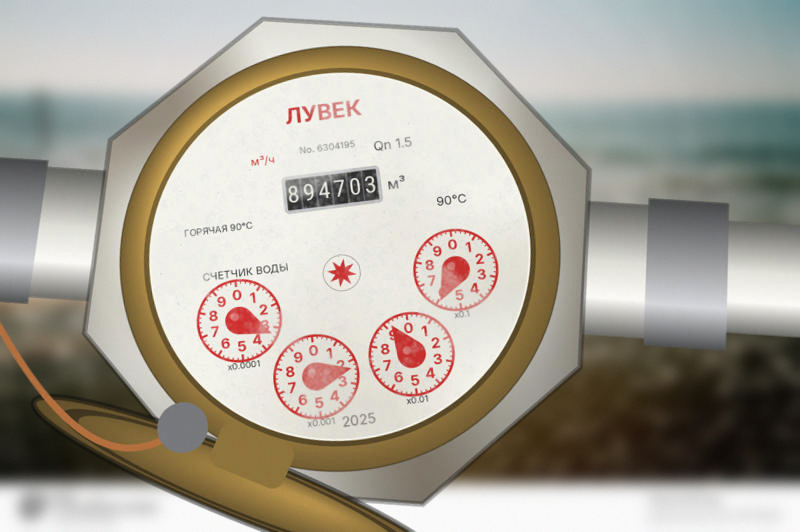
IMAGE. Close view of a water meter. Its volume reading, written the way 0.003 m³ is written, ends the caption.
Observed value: 894703.5923 m³
